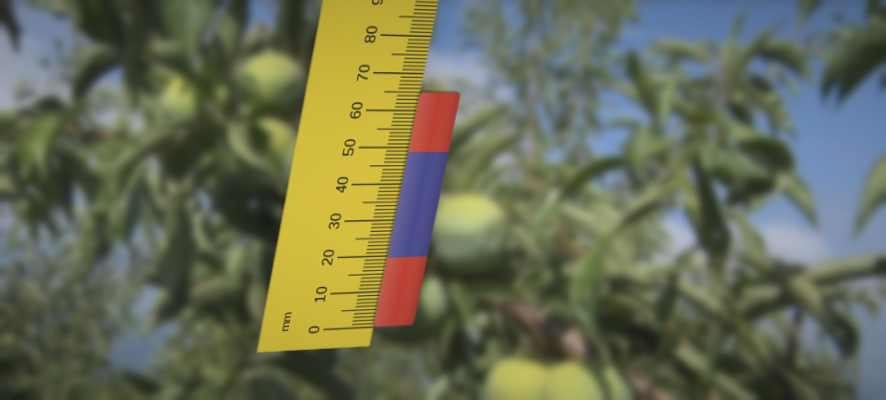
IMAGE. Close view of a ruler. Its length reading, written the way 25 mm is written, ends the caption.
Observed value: 65 mm
